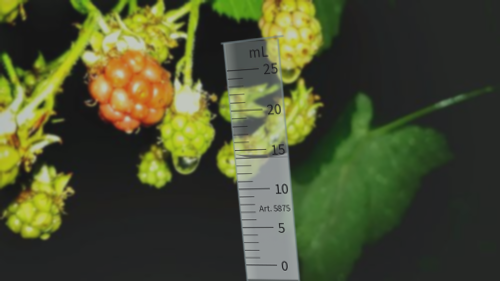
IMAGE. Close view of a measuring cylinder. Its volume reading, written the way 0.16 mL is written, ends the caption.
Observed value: 14 mL
